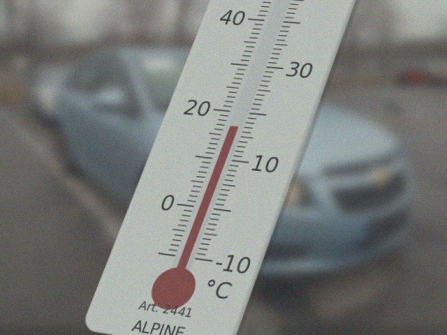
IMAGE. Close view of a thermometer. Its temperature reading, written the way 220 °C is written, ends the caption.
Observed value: 17 °C
